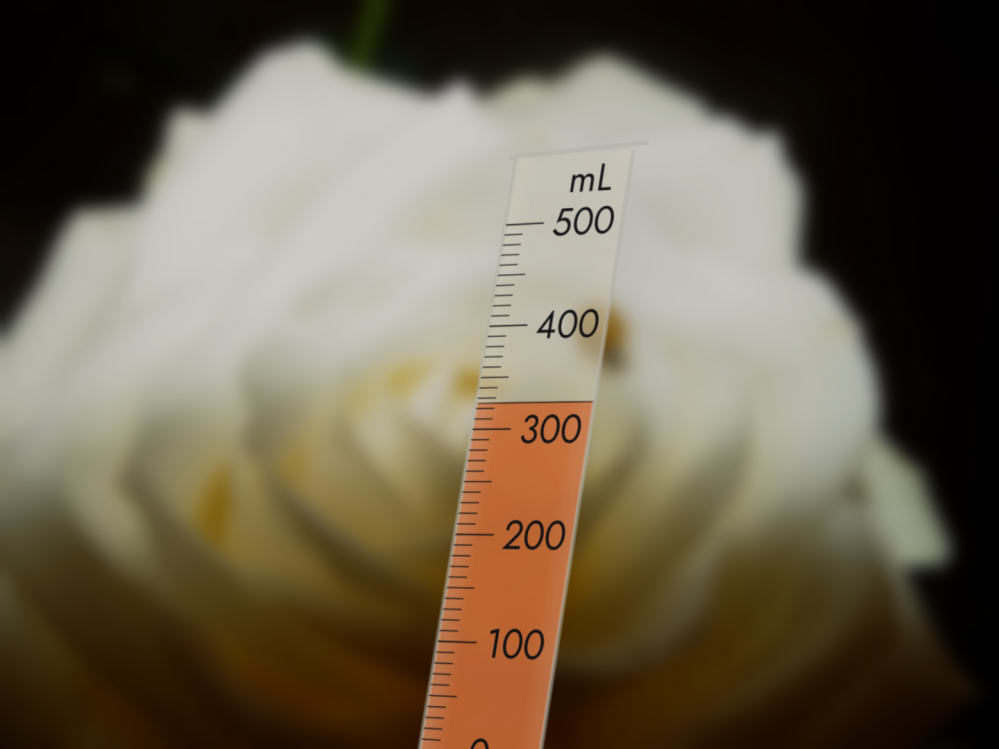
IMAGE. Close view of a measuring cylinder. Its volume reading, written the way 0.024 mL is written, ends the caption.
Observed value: 325 mL
